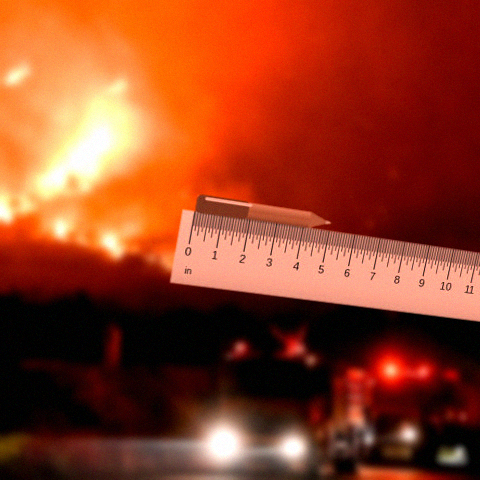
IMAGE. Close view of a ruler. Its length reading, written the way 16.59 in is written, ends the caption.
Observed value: 5 in
